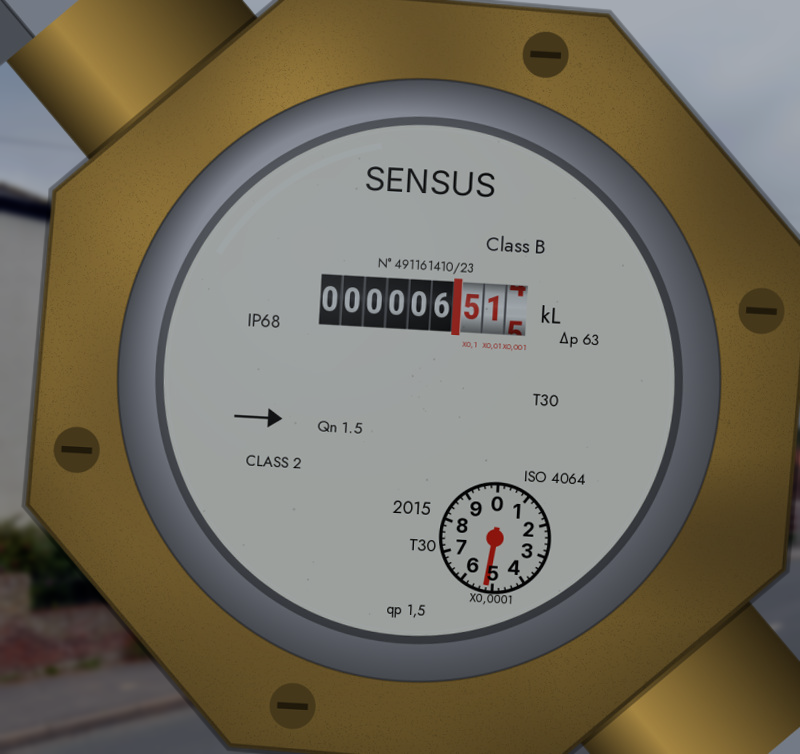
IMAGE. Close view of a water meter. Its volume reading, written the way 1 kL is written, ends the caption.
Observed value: 6.5145 kL
